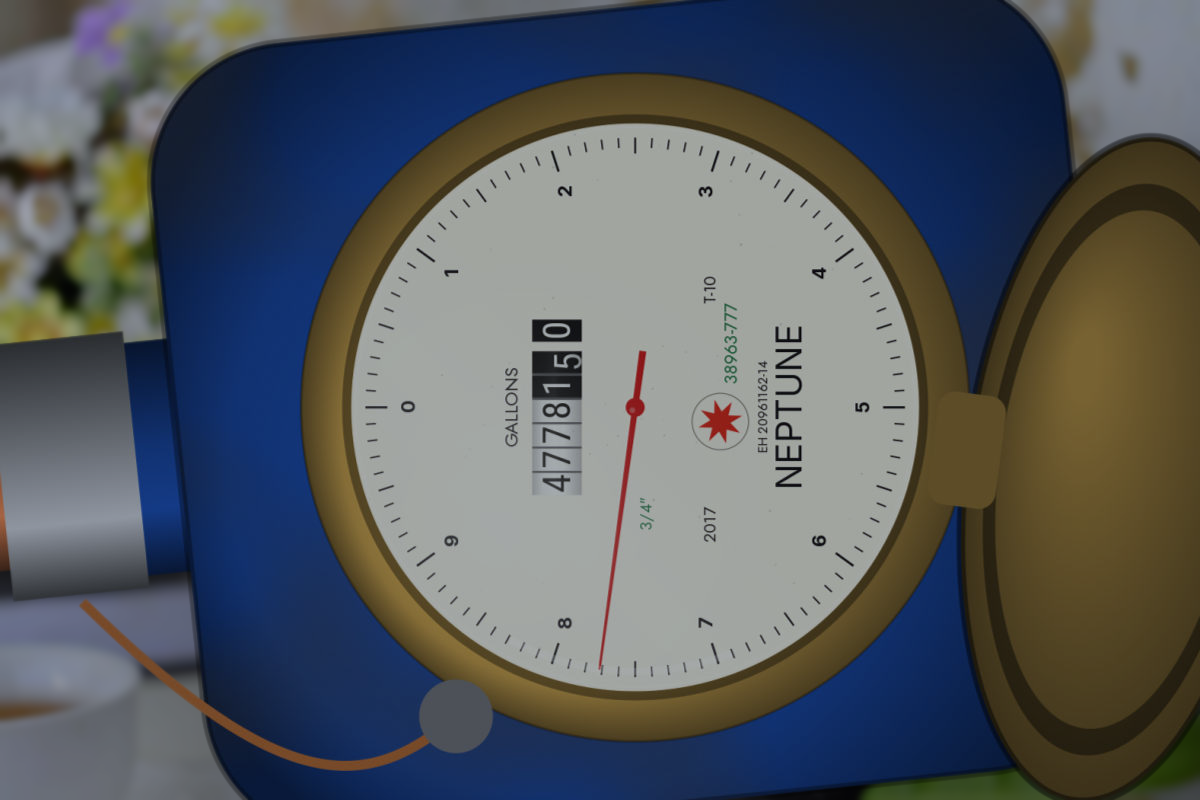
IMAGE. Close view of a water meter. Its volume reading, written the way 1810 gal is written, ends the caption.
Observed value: 4778147.7 gal
